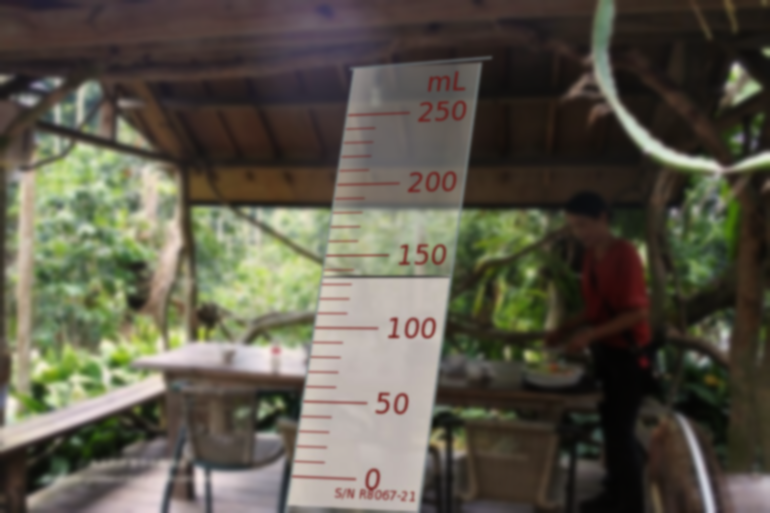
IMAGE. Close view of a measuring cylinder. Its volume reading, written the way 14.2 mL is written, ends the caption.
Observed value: 135 mL
